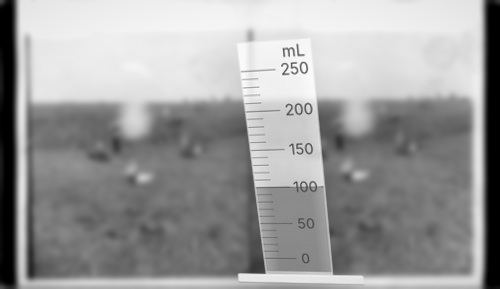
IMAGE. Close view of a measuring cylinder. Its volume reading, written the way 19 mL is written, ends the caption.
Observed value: 100 mL
